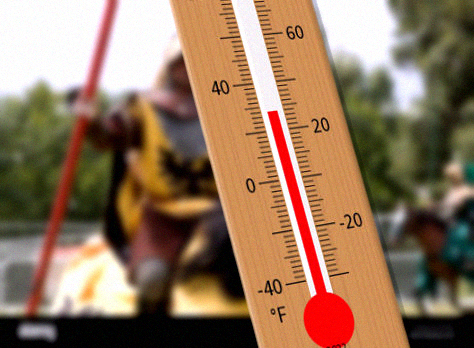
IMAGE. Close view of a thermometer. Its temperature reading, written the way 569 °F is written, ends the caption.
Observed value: 28 °F
